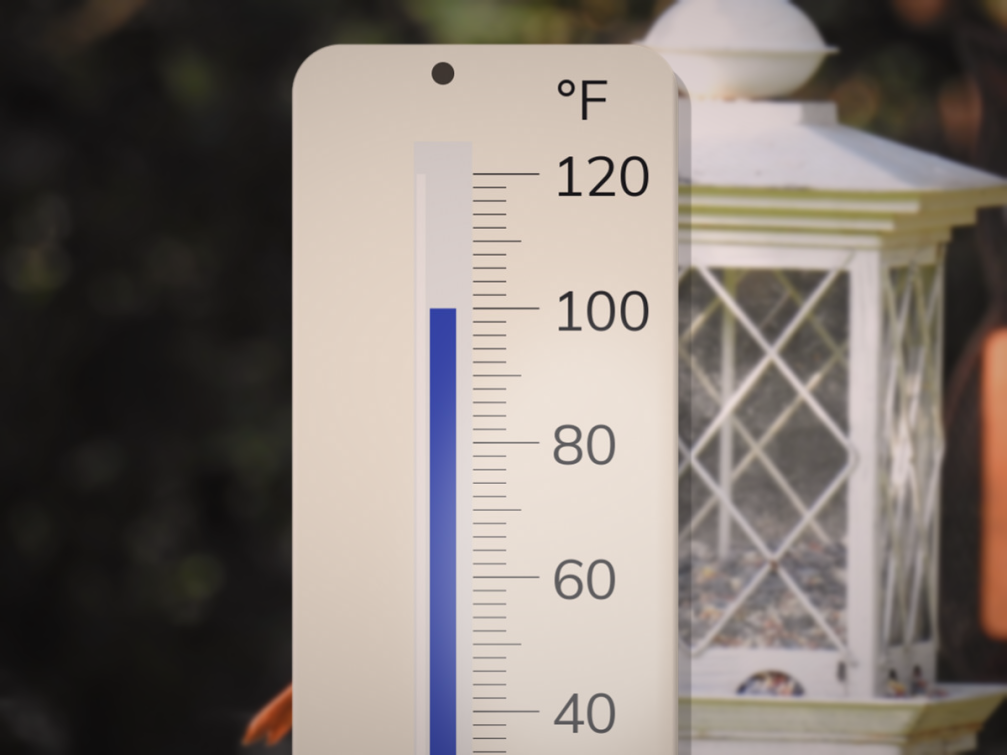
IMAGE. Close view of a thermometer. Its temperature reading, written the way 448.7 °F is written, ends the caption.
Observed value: 100 °F
